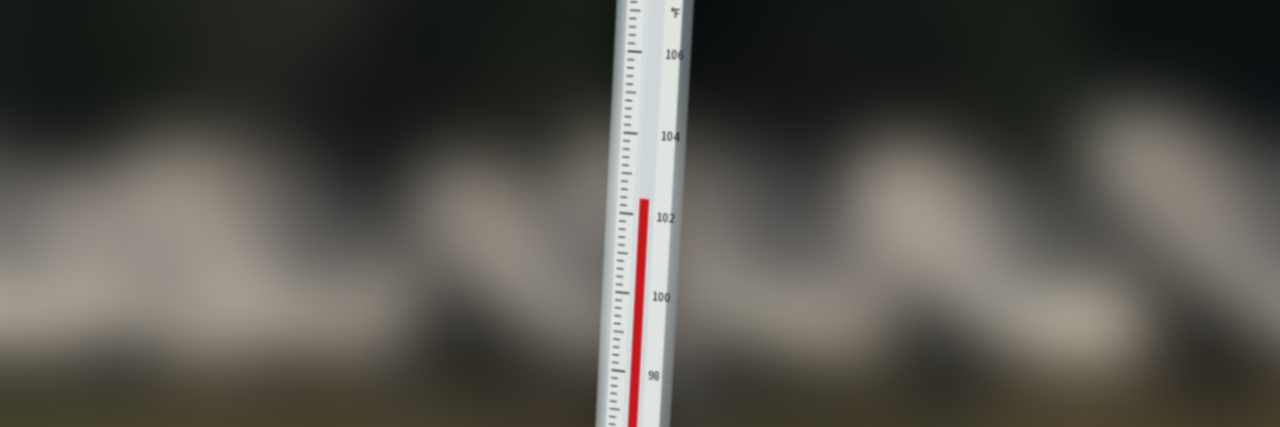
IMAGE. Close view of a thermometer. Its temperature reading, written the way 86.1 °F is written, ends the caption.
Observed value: 102.4 °F
